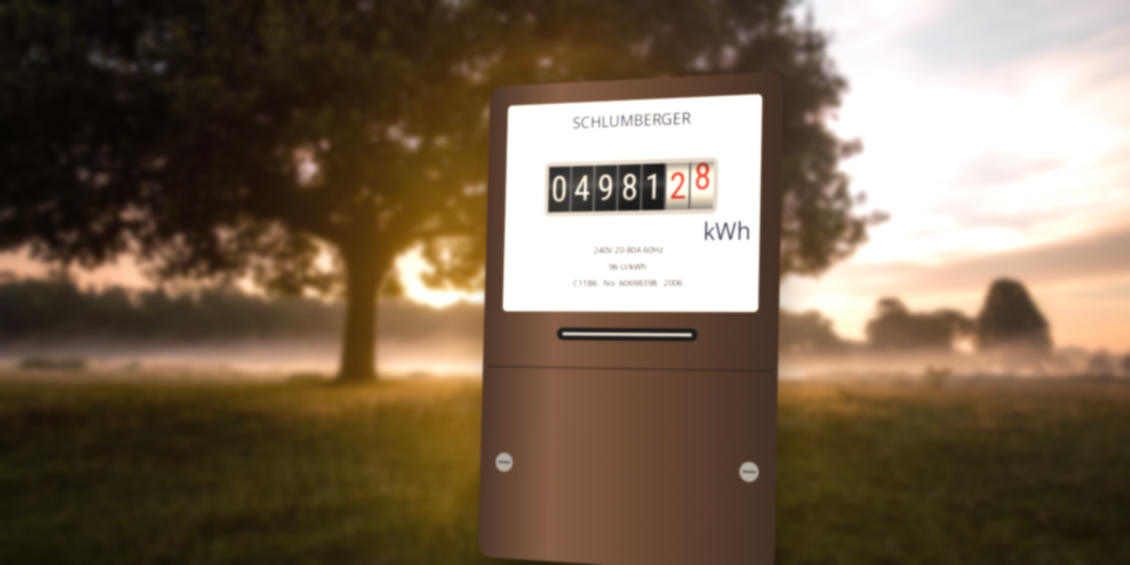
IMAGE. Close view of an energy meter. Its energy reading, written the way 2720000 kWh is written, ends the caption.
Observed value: 4981.28 kWh
